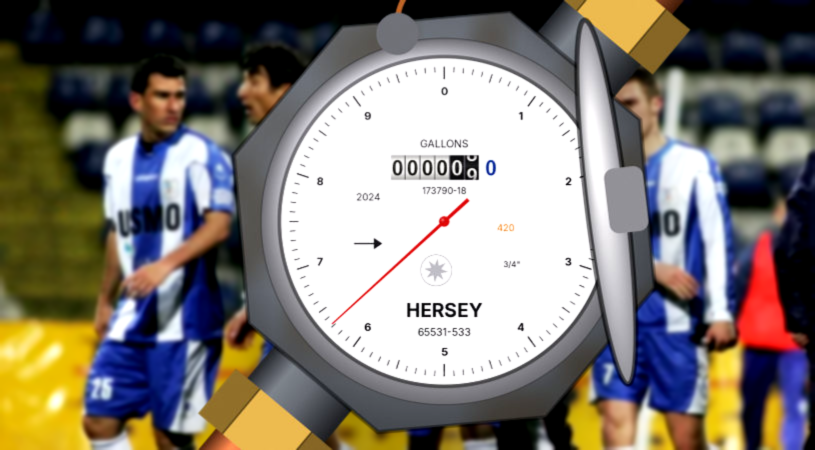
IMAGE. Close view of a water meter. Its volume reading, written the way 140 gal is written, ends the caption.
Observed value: 86.3 gal
